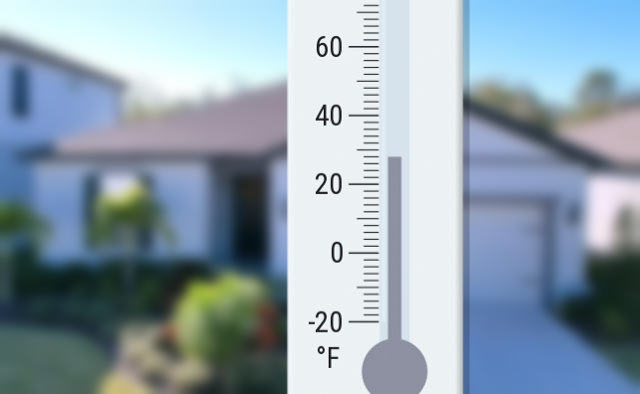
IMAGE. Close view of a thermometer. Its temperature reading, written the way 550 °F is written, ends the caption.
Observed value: 28 °F
